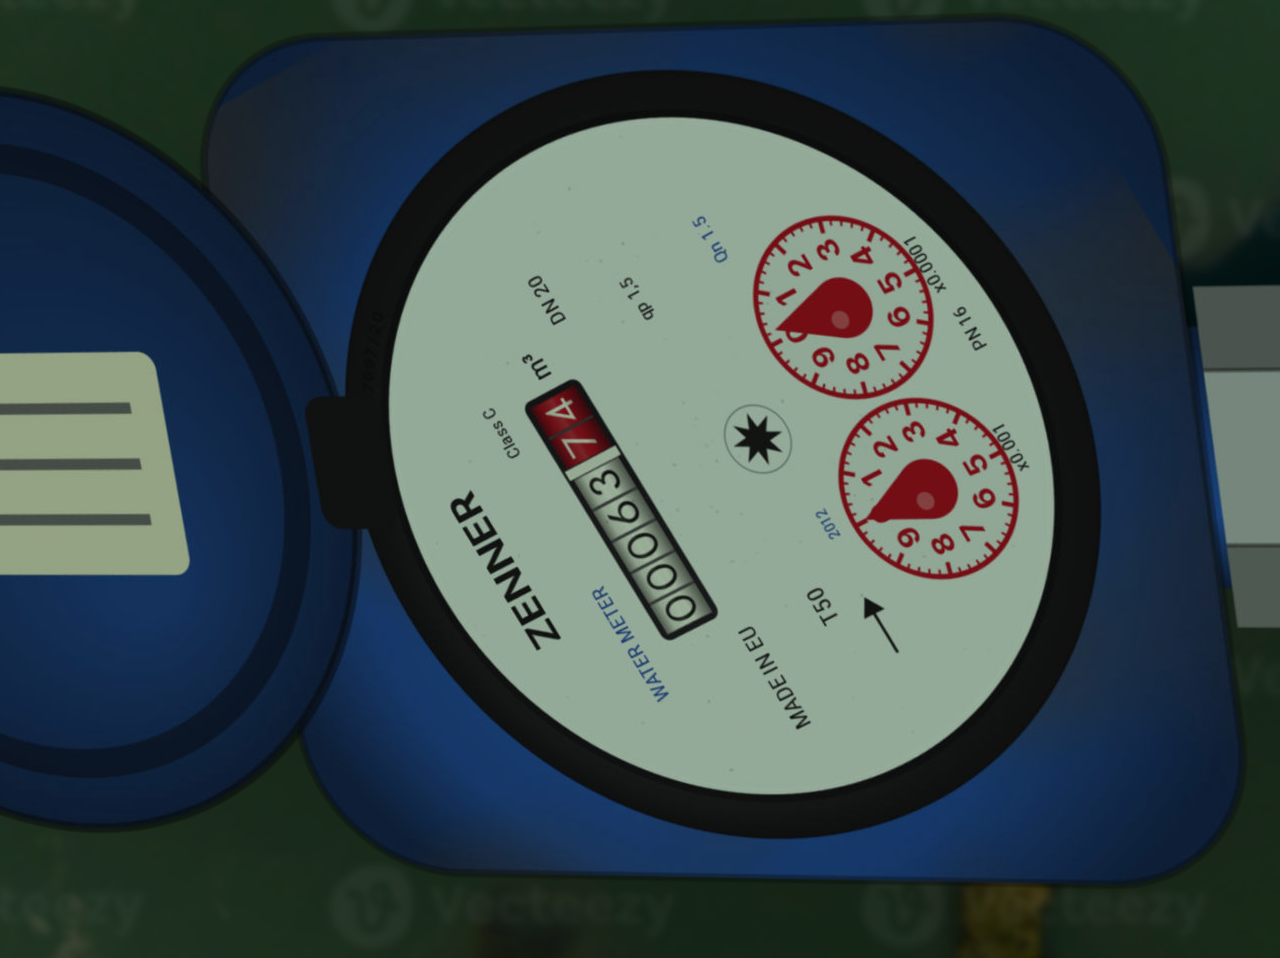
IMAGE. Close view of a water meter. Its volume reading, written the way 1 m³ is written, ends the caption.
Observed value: 63.7400 m³
